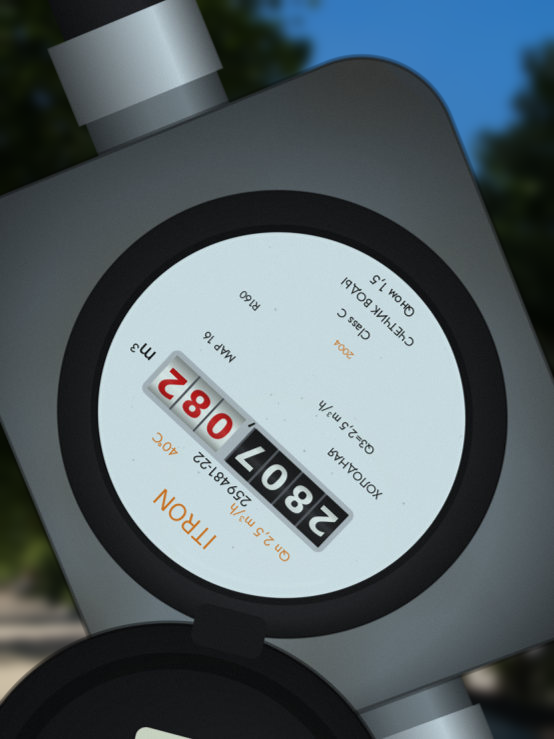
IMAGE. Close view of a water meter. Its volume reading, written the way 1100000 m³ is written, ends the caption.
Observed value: 2807.082 m³
